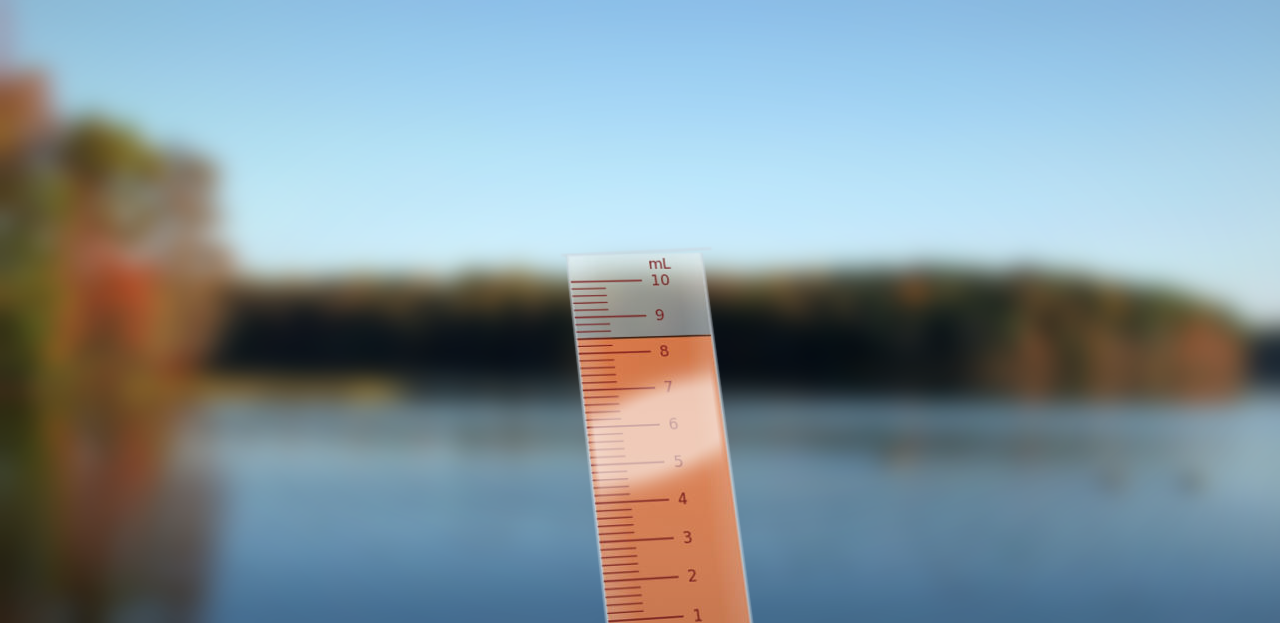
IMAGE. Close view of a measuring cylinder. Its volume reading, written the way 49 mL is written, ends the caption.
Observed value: 8.4 mL
